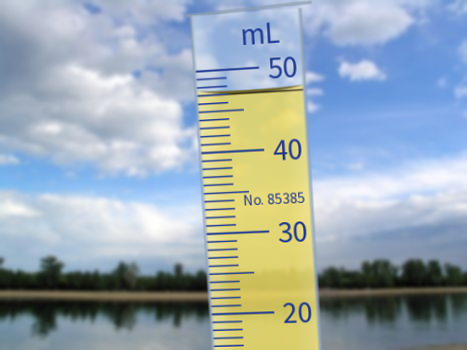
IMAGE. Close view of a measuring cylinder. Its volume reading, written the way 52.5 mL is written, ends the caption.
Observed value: 47 mL
